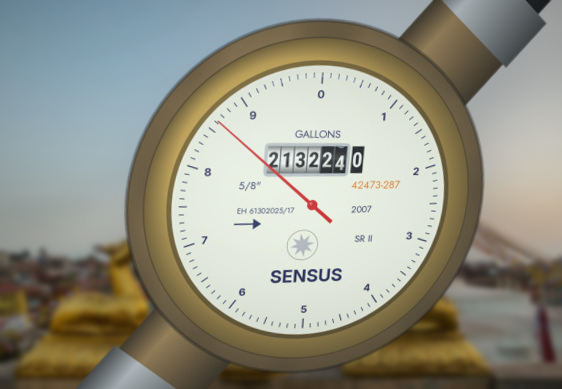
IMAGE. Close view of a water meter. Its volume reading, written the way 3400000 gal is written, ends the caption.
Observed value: 2132238.6 gal
